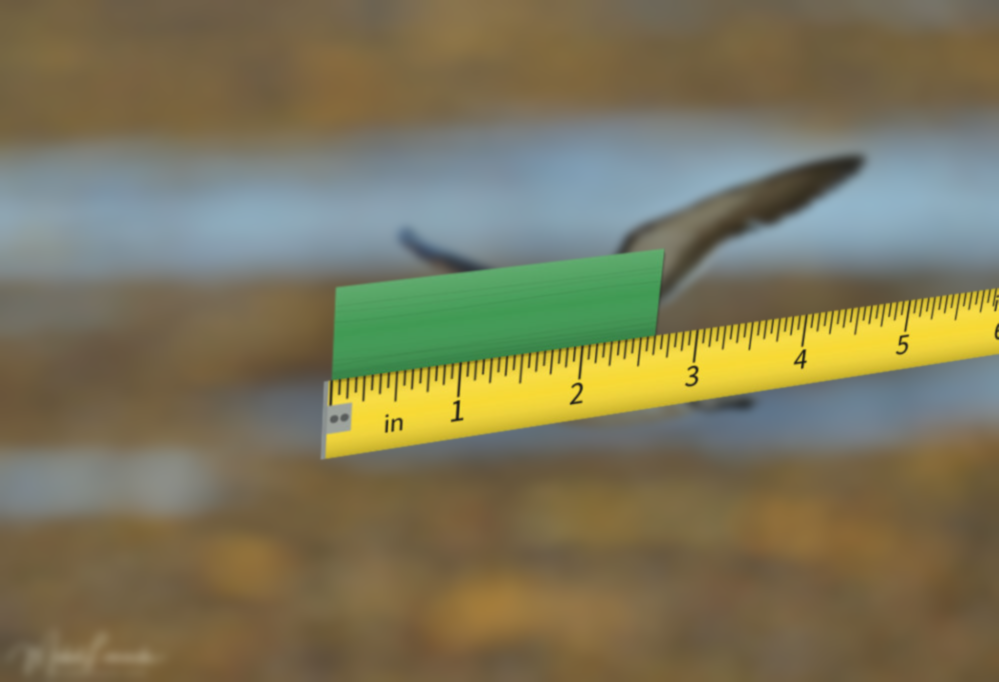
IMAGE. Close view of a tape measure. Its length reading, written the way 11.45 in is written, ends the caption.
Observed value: 2.625 in
